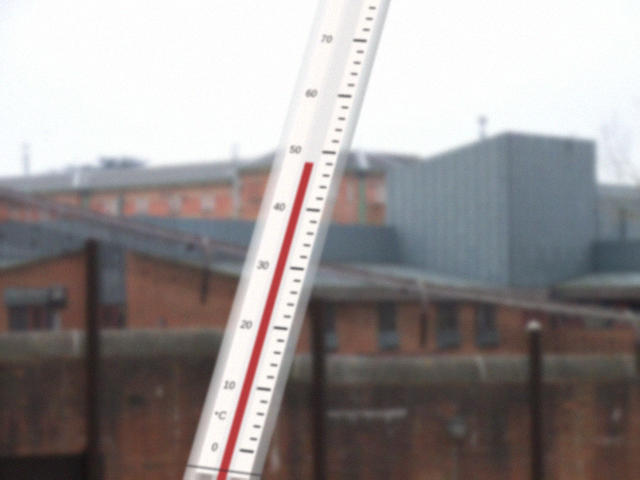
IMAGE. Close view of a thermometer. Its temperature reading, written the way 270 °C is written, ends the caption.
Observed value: 48 °C
